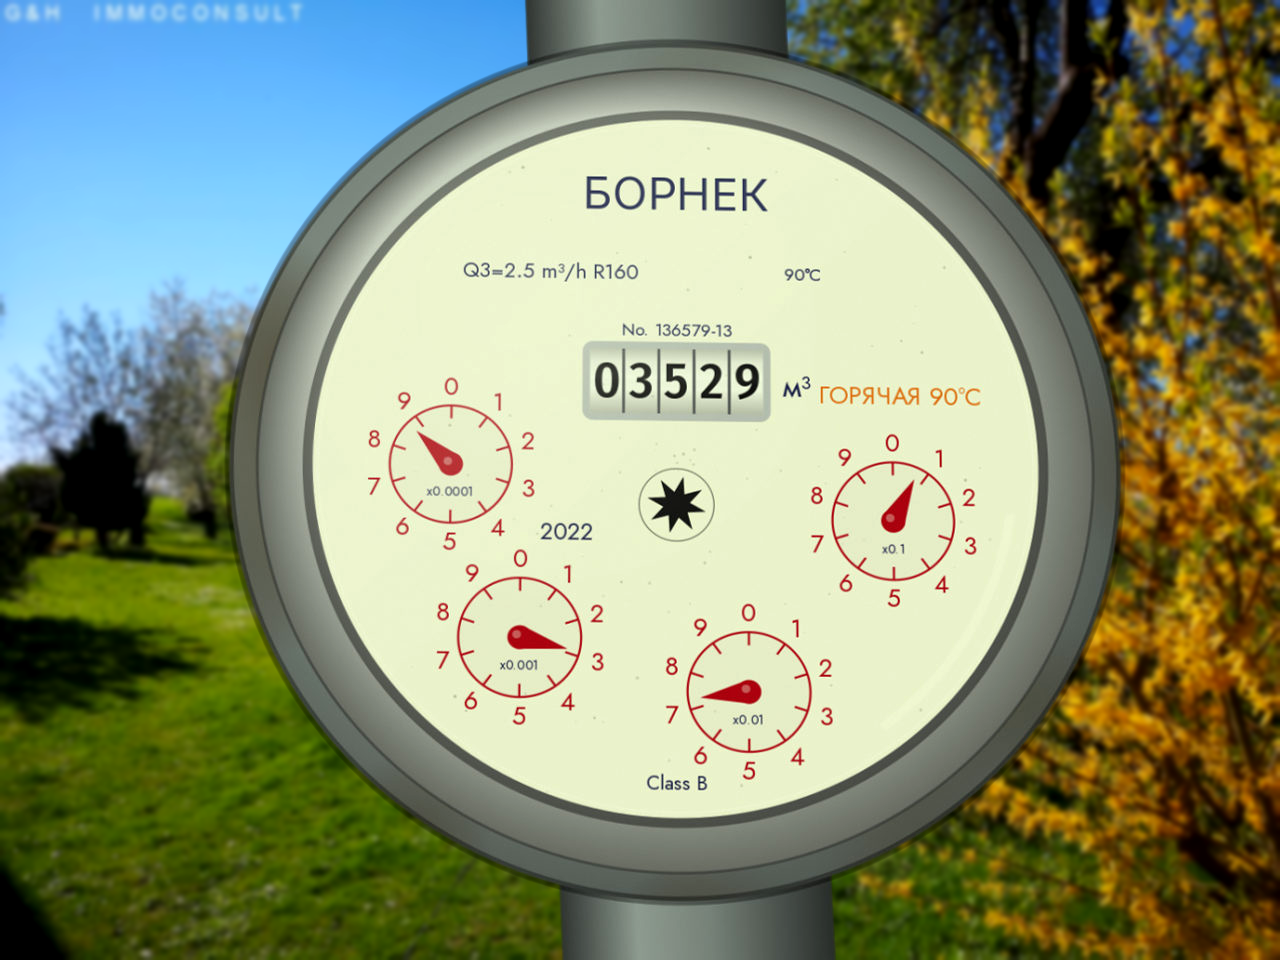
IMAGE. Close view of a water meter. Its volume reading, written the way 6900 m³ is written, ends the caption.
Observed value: 3529.0728 m³
